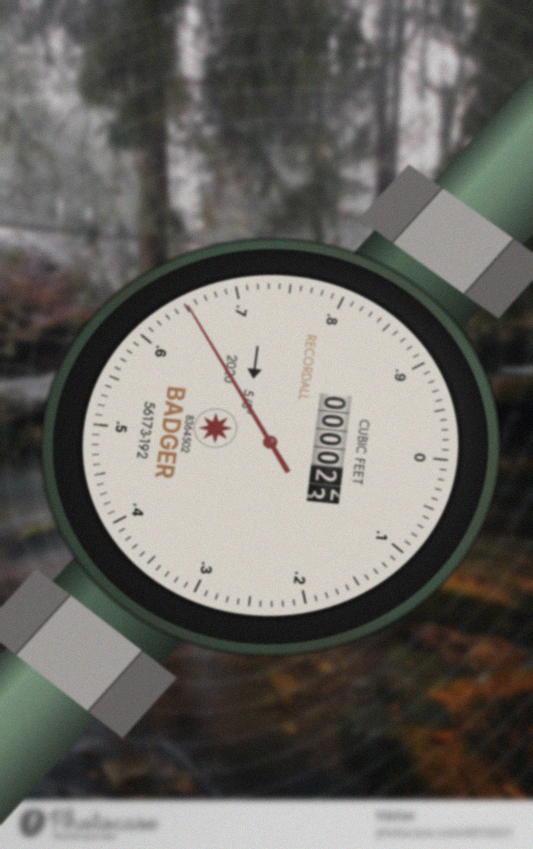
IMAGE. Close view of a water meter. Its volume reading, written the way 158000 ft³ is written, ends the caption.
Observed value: 22.65 ft³
